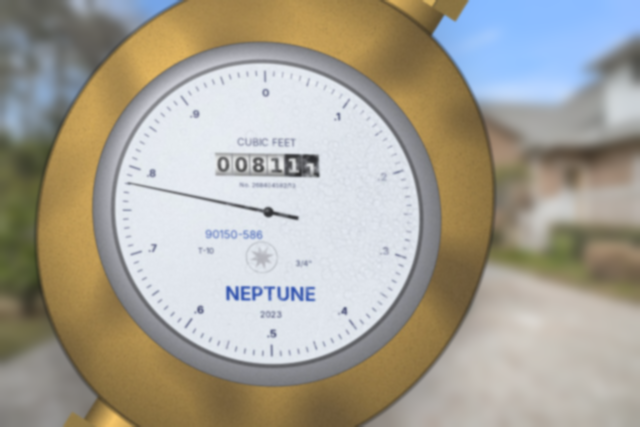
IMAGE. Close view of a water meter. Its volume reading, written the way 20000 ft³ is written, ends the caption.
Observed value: 8110.78 ft³
